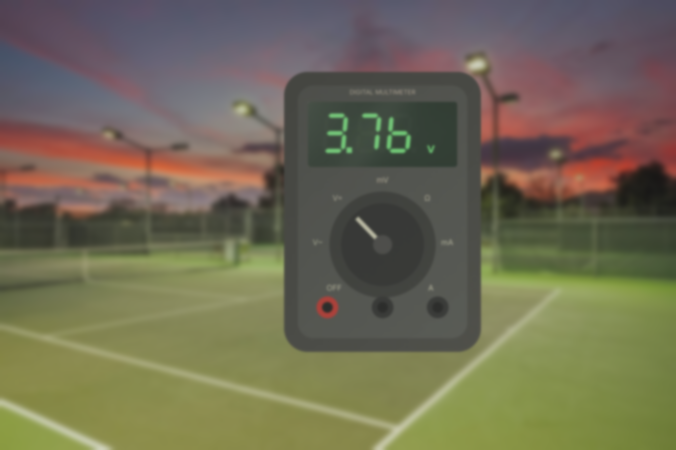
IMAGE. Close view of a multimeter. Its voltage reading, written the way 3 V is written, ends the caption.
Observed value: 3.76 V
